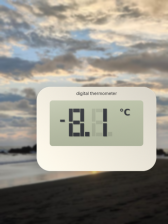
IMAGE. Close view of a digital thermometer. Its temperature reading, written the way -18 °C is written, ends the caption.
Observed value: -8.1 °C
